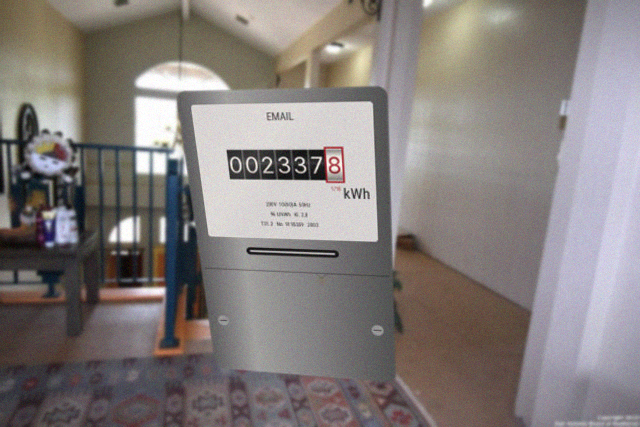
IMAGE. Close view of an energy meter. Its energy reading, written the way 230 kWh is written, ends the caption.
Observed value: 2337.8 kWh
